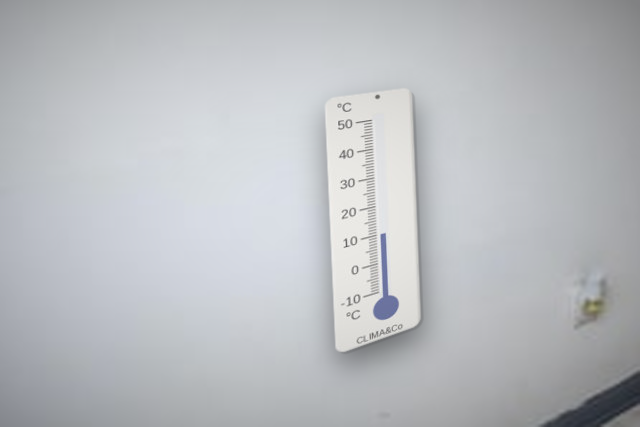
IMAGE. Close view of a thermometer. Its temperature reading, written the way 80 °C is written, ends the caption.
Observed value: 10 °C
